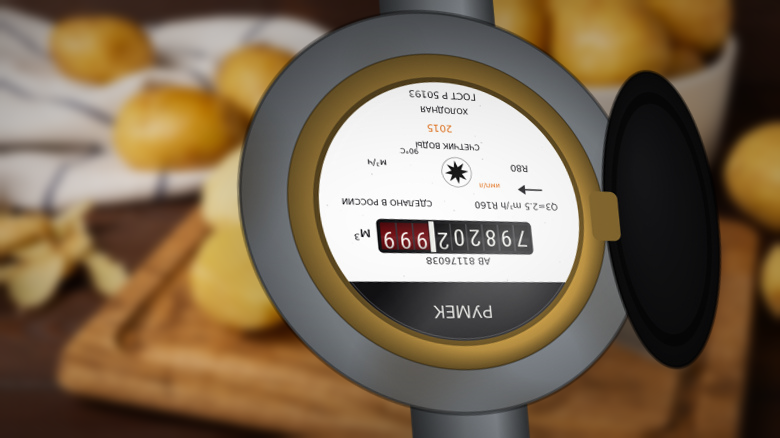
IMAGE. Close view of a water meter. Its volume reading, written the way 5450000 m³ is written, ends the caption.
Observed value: 798202.999 m³
